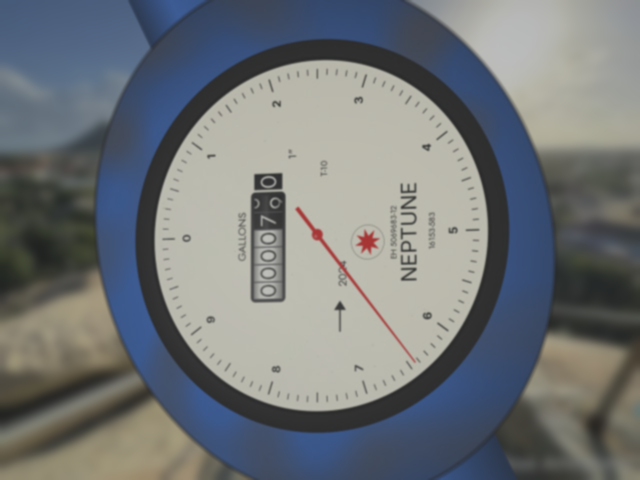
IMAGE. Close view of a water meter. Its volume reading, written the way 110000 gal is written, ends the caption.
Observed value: 786.4 gal
